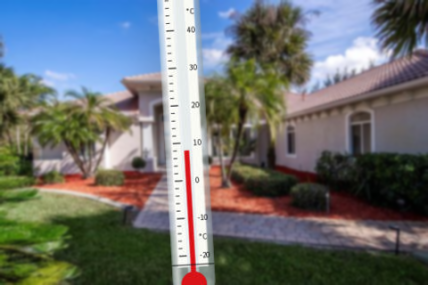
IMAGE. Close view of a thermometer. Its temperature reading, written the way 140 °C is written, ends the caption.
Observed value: 8 °C
